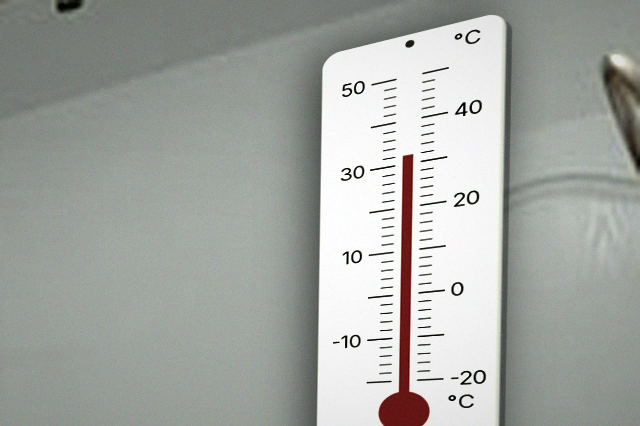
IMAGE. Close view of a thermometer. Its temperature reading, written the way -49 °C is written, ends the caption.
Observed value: 32 °C
